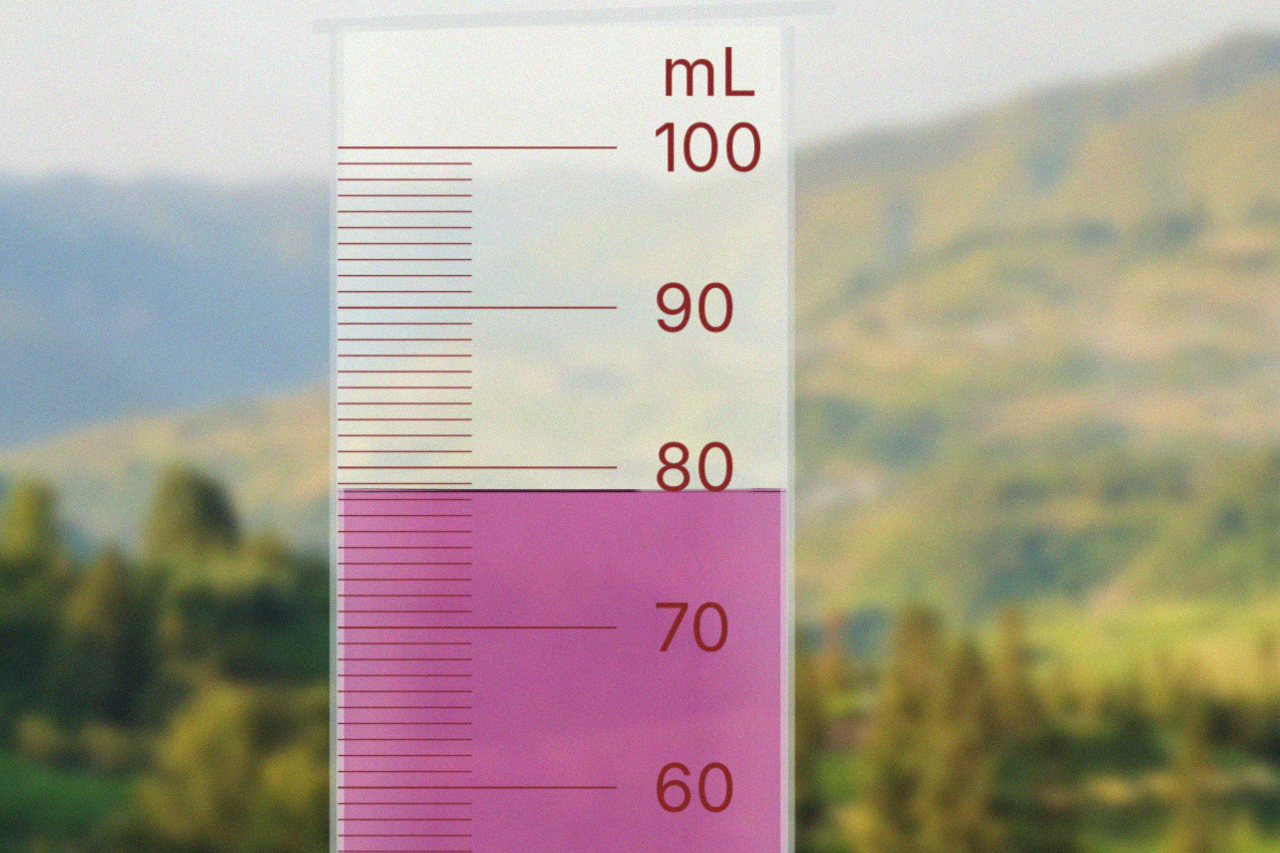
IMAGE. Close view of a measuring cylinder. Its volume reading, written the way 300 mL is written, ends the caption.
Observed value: 78.5 mL
